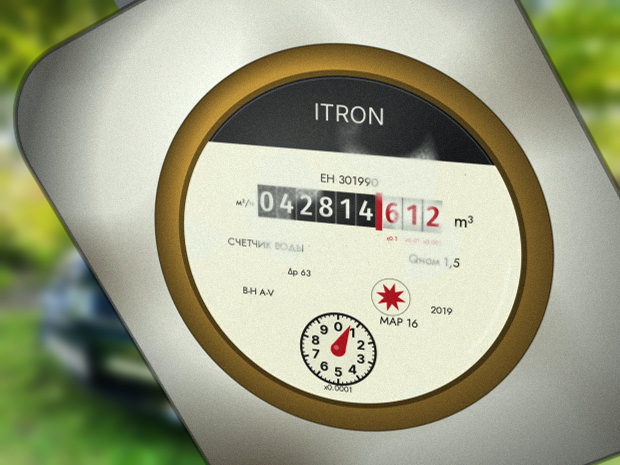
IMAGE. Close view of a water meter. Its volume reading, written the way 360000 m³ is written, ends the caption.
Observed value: 42814.6120 m³
